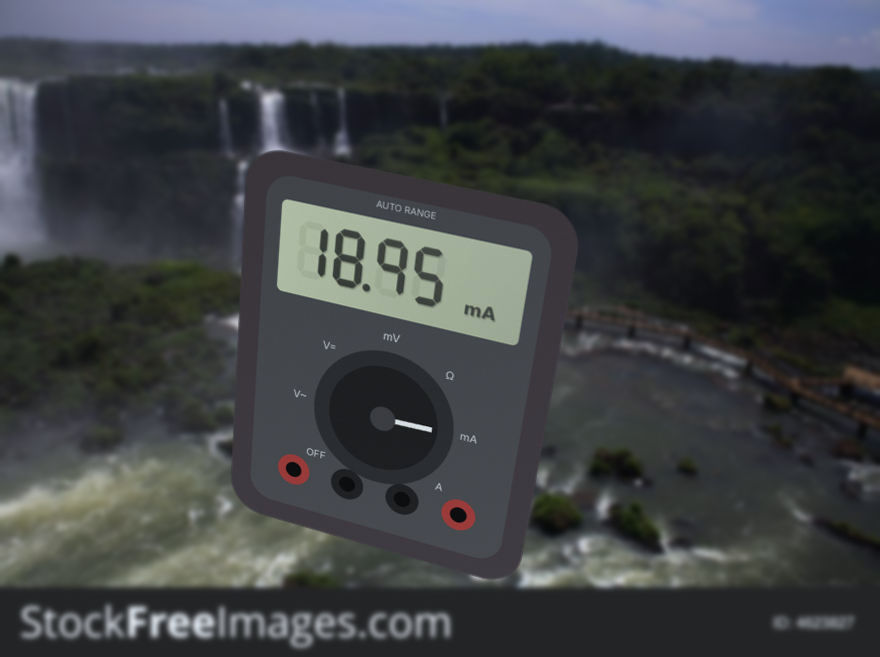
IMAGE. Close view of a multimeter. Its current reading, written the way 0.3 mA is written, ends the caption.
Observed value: 18.95 mA
